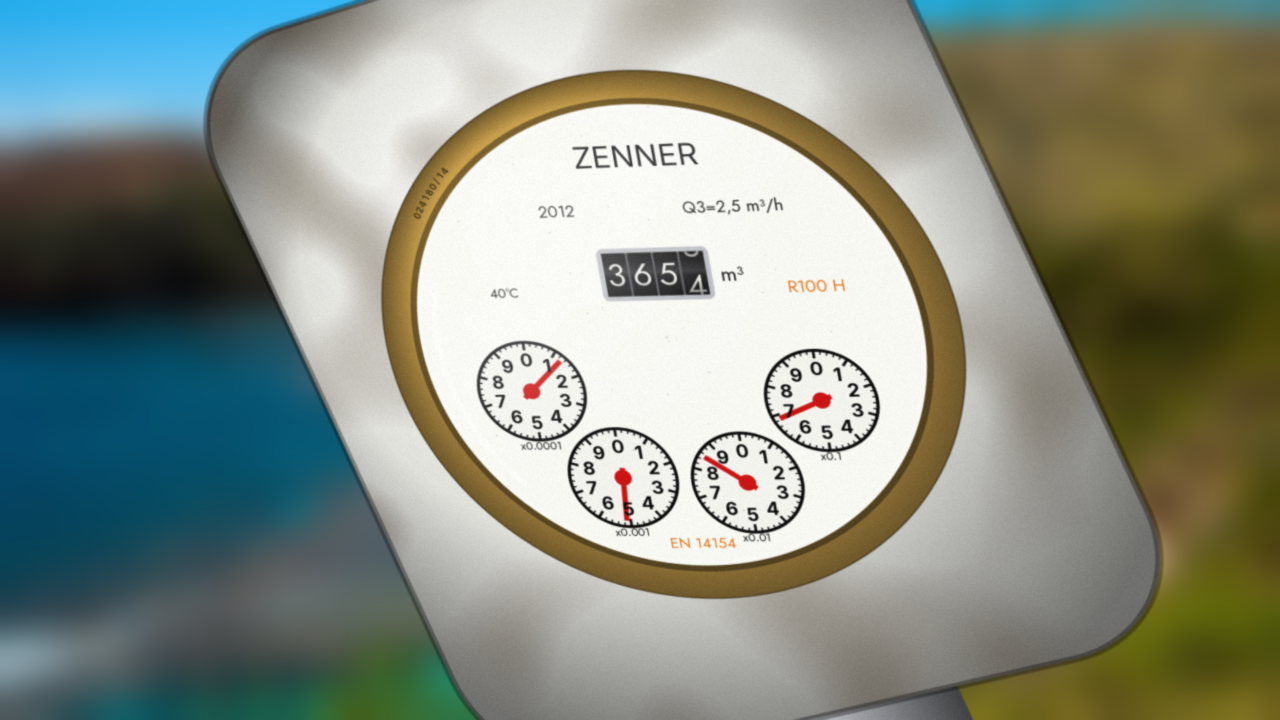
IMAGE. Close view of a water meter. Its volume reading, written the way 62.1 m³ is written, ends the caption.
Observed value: 3653.6851 m³
